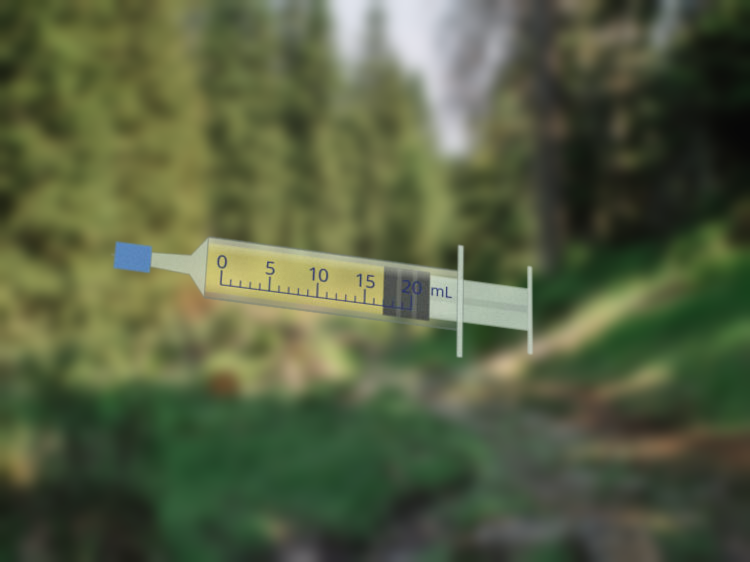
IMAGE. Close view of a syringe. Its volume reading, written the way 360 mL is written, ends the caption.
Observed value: 17 mL
